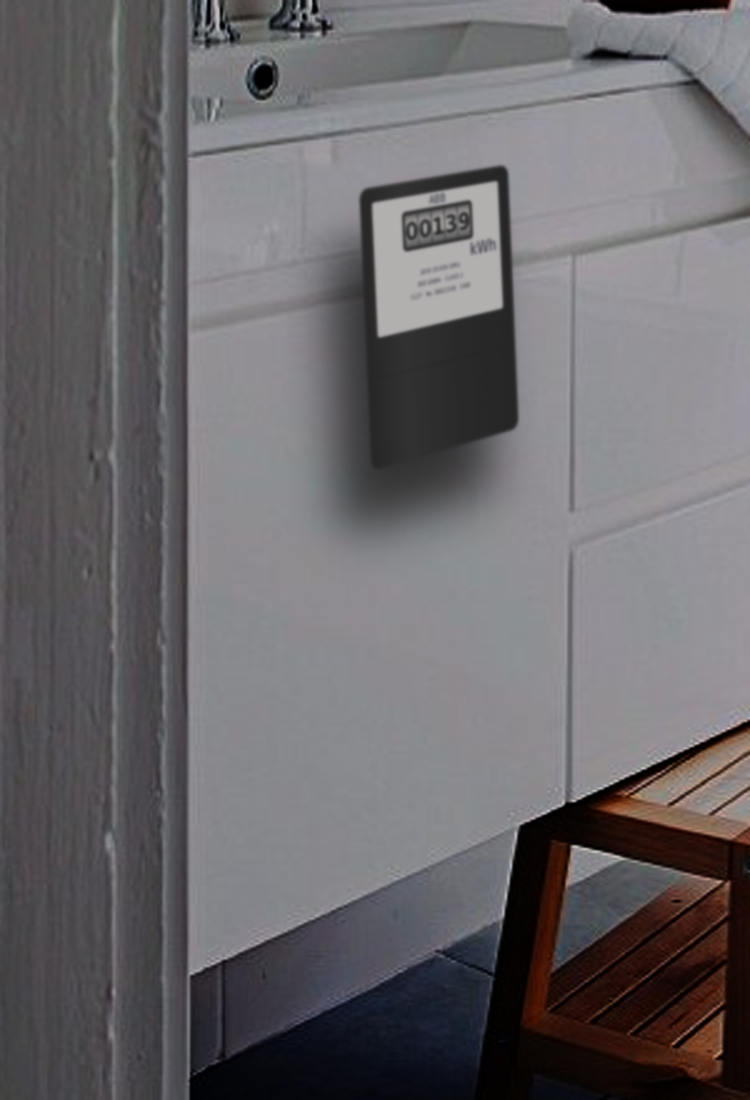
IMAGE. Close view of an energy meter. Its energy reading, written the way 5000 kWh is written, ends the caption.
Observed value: 139 kWh
